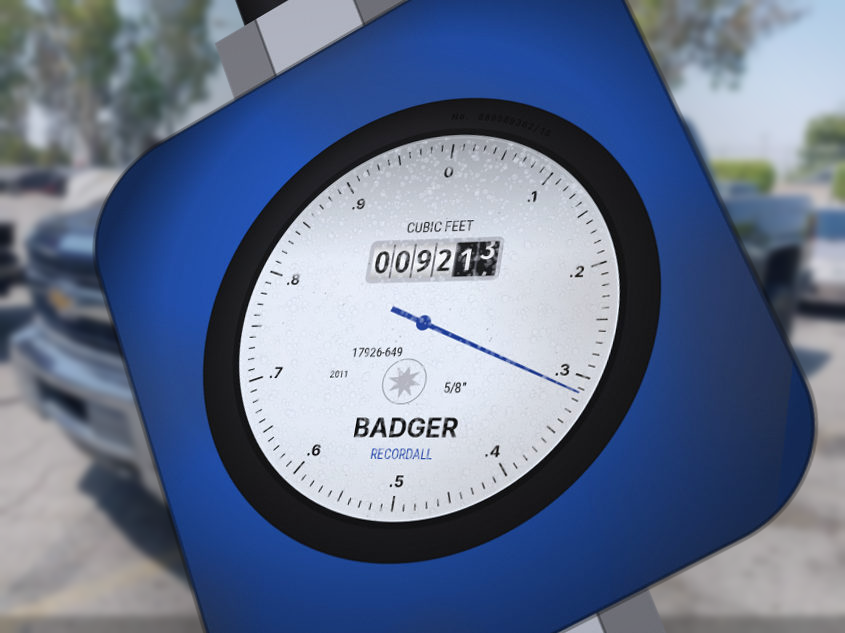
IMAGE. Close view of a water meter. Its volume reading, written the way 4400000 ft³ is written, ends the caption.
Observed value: 9213.31 ft³
